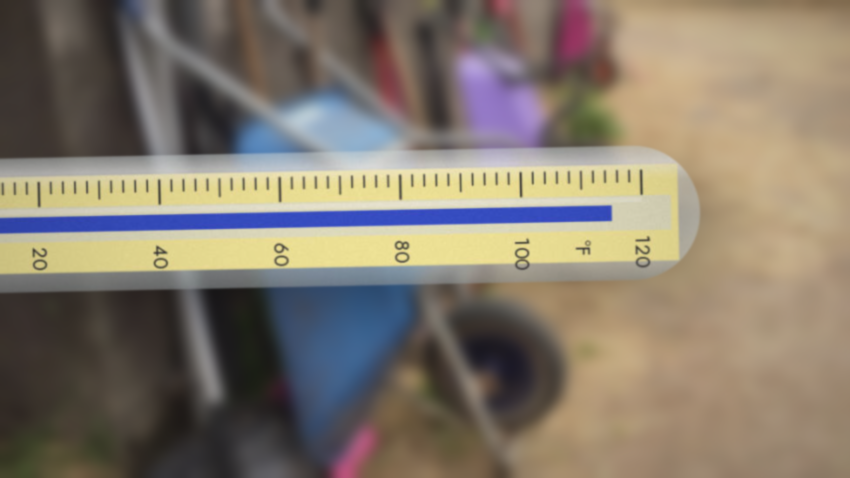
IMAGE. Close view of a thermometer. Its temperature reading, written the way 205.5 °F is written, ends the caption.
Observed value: 115 °F
